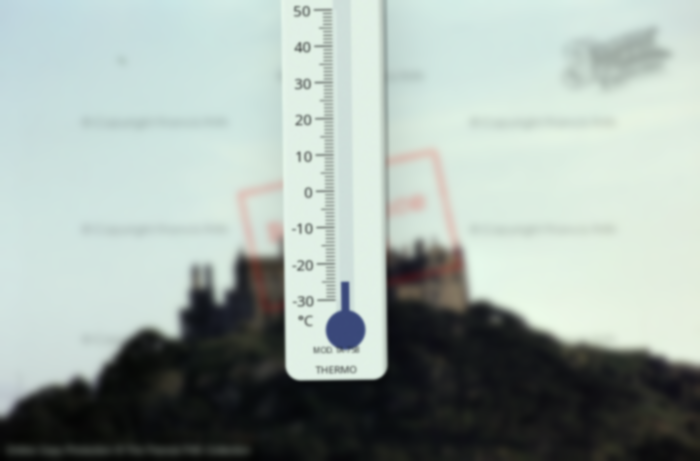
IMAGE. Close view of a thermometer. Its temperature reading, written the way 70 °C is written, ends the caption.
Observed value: -25 °C
